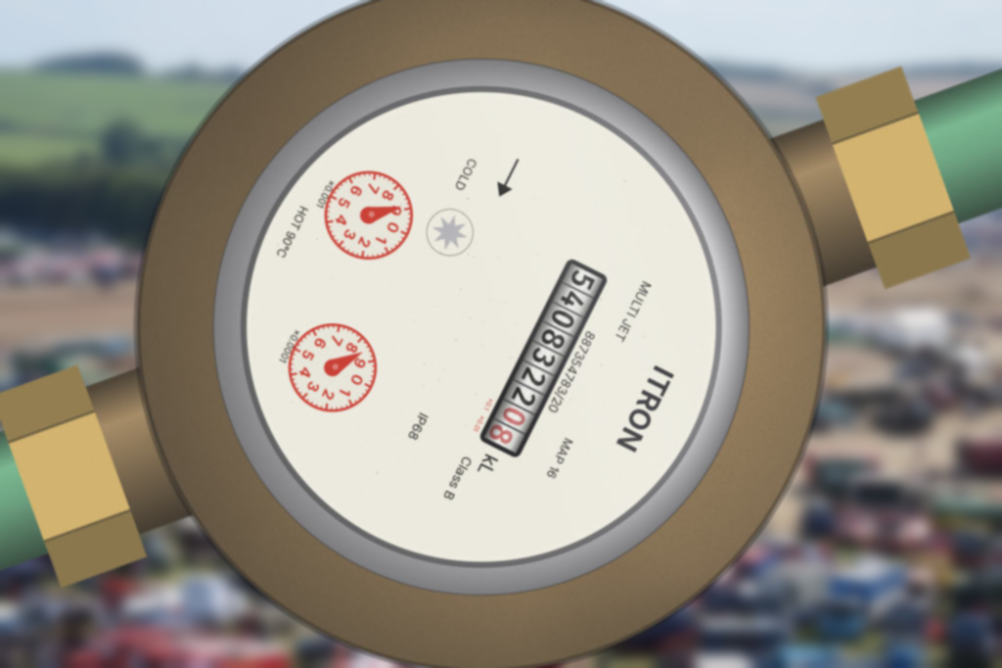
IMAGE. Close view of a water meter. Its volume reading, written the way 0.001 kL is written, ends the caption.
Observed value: 5408322.0788 kL
